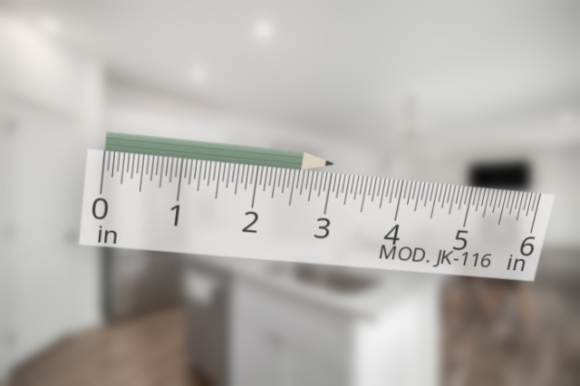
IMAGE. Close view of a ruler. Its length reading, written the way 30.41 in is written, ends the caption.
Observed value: 3 in
